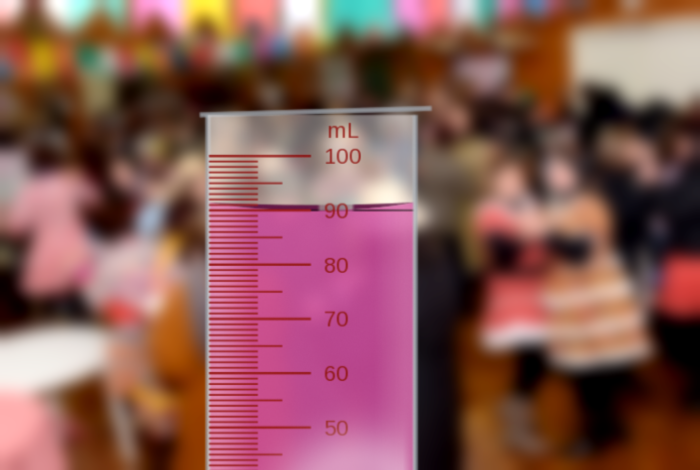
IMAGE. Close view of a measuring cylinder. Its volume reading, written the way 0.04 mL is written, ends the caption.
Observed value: 90 mL
